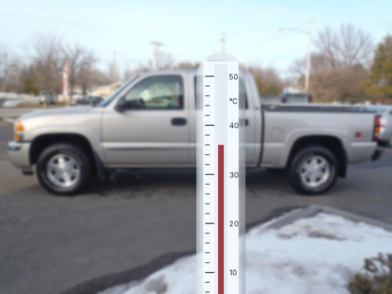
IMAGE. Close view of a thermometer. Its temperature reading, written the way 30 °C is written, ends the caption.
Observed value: 36 °C
